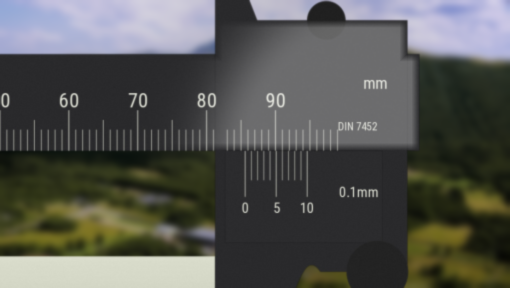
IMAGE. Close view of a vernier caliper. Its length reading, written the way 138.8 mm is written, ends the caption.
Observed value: 85.6 mm
